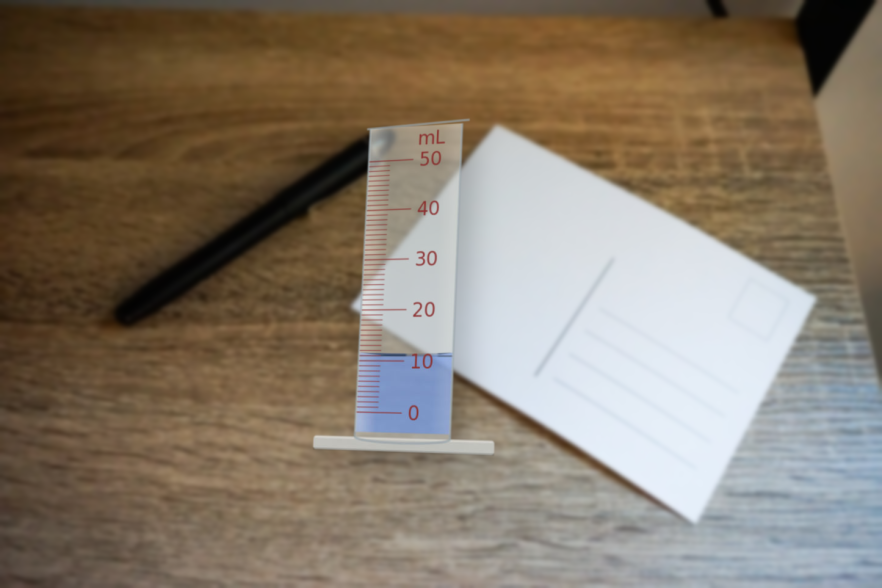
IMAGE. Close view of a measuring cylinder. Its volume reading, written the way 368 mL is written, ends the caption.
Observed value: 11 mL
